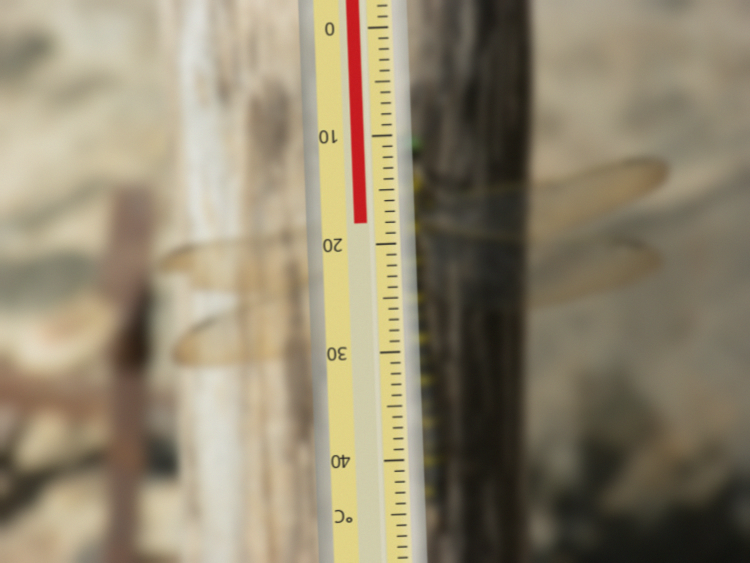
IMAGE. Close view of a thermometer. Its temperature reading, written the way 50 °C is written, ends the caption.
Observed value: 18 °C
